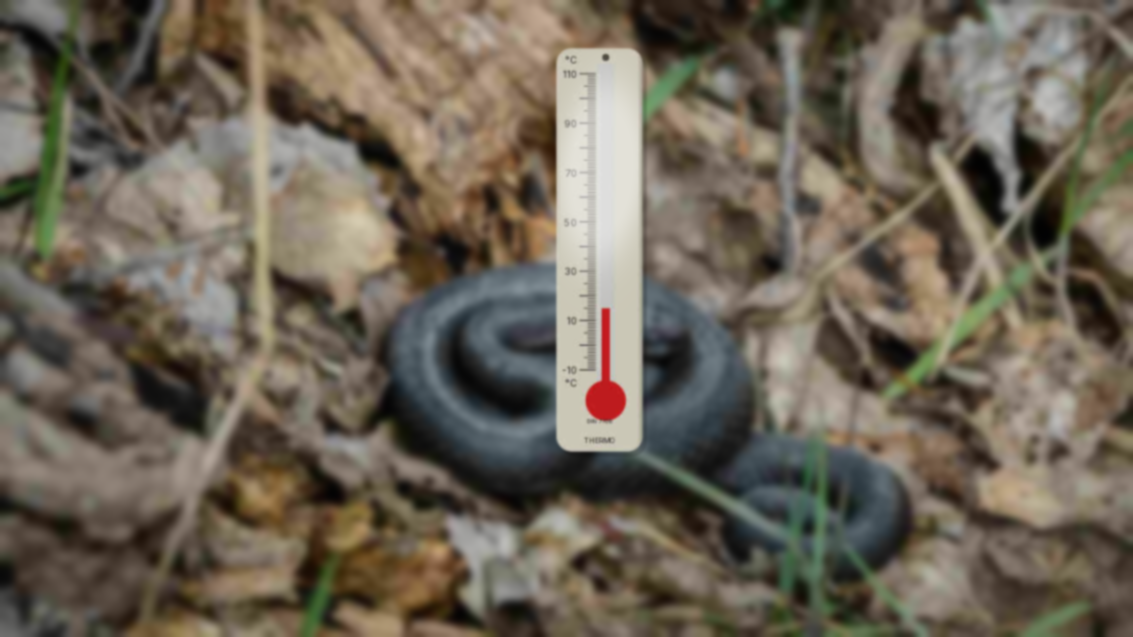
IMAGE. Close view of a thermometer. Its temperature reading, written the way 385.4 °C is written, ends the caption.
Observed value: 15 °C
